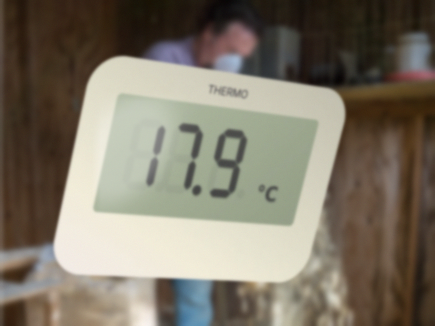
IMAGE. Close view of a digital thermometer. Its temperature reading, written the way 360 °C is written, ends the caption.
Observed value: 17.9 °C
